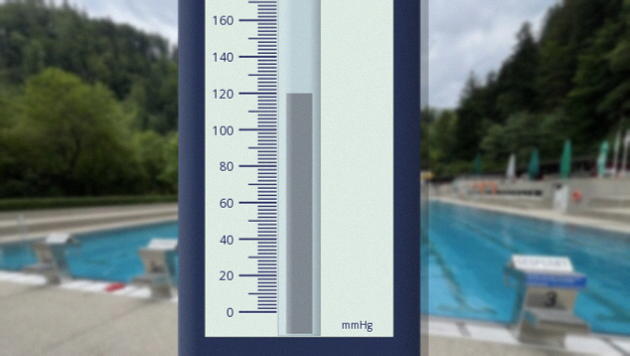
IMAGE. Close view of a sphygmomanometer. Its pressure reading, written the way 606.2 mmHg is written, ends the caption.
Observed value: 120 mmHg
